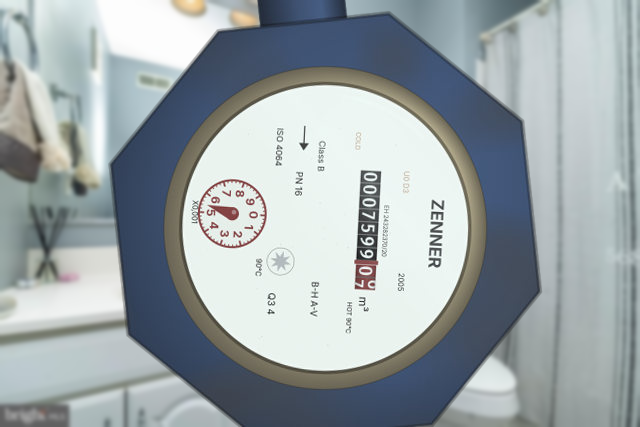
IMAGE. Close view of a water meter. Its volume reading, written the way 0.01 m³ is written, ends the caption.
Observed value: 7599.065 m³
